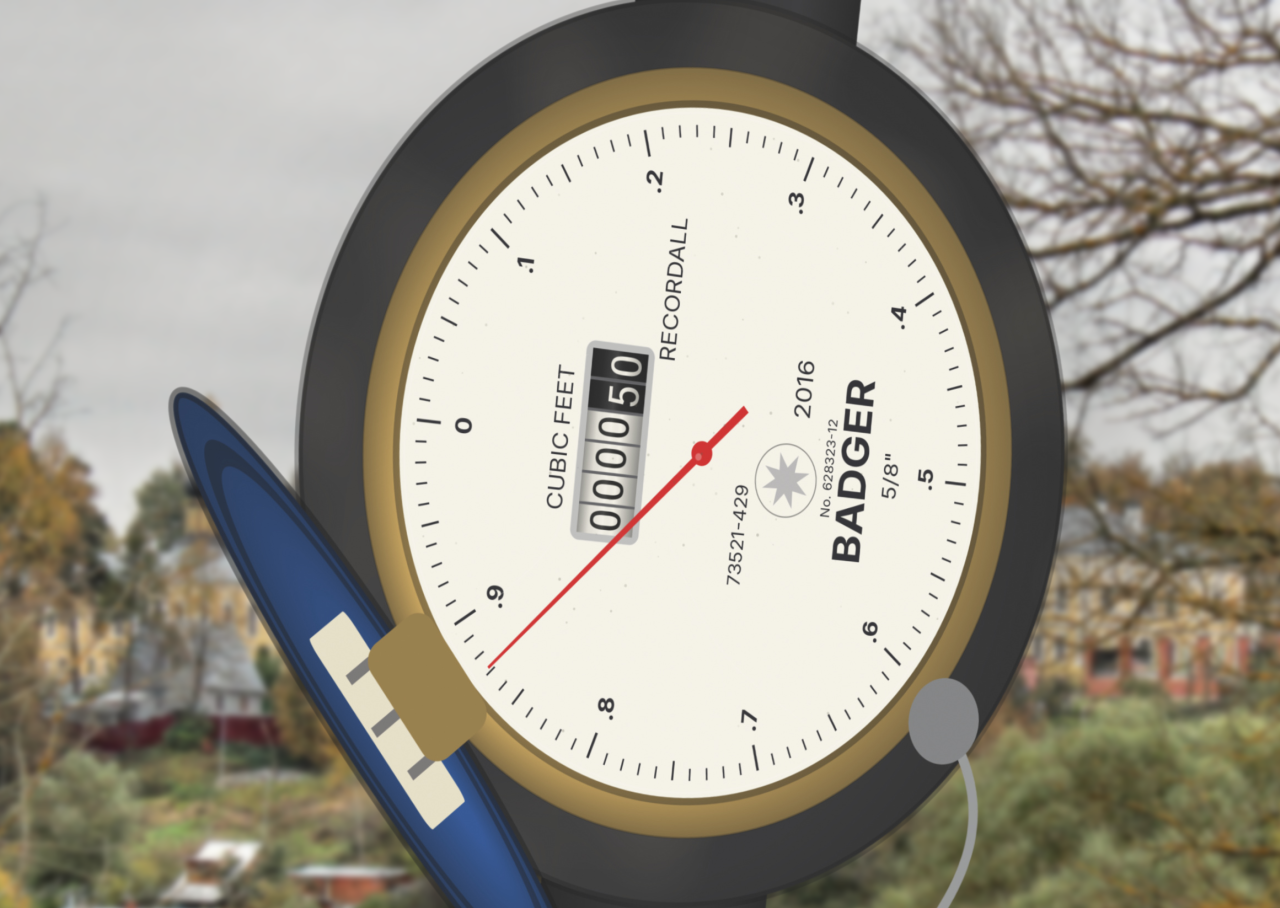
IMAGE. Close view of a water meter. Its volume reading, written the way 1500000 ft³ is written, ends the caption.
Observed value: 49.87 ft³
